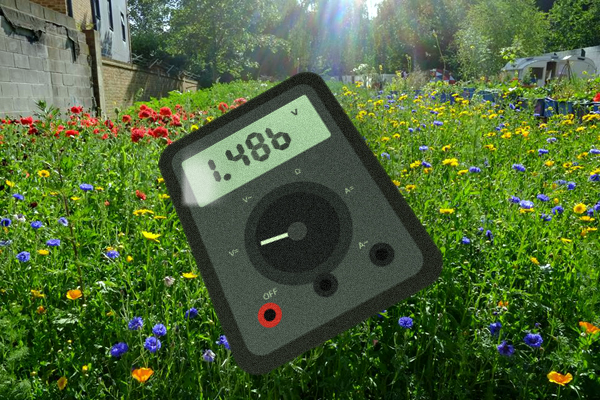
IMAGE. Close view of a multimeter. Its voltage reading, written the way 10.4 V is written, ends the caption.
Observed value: 1.486 V
